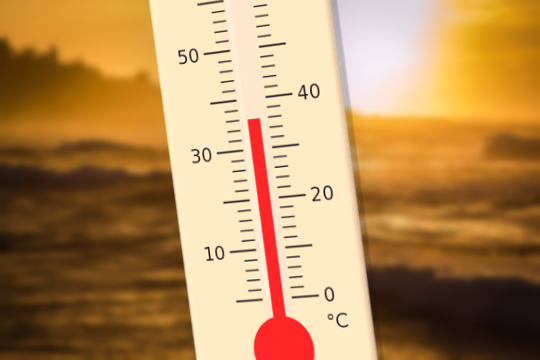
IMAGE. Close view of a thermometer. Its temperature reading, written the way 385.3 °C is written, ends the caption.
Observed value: 36 °C
